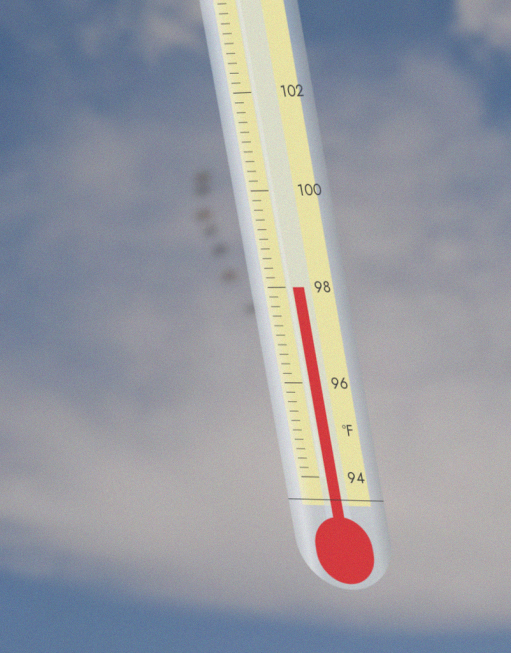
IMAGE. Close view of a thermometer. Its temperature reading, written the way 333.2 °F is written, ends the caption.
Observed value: 98 °F
